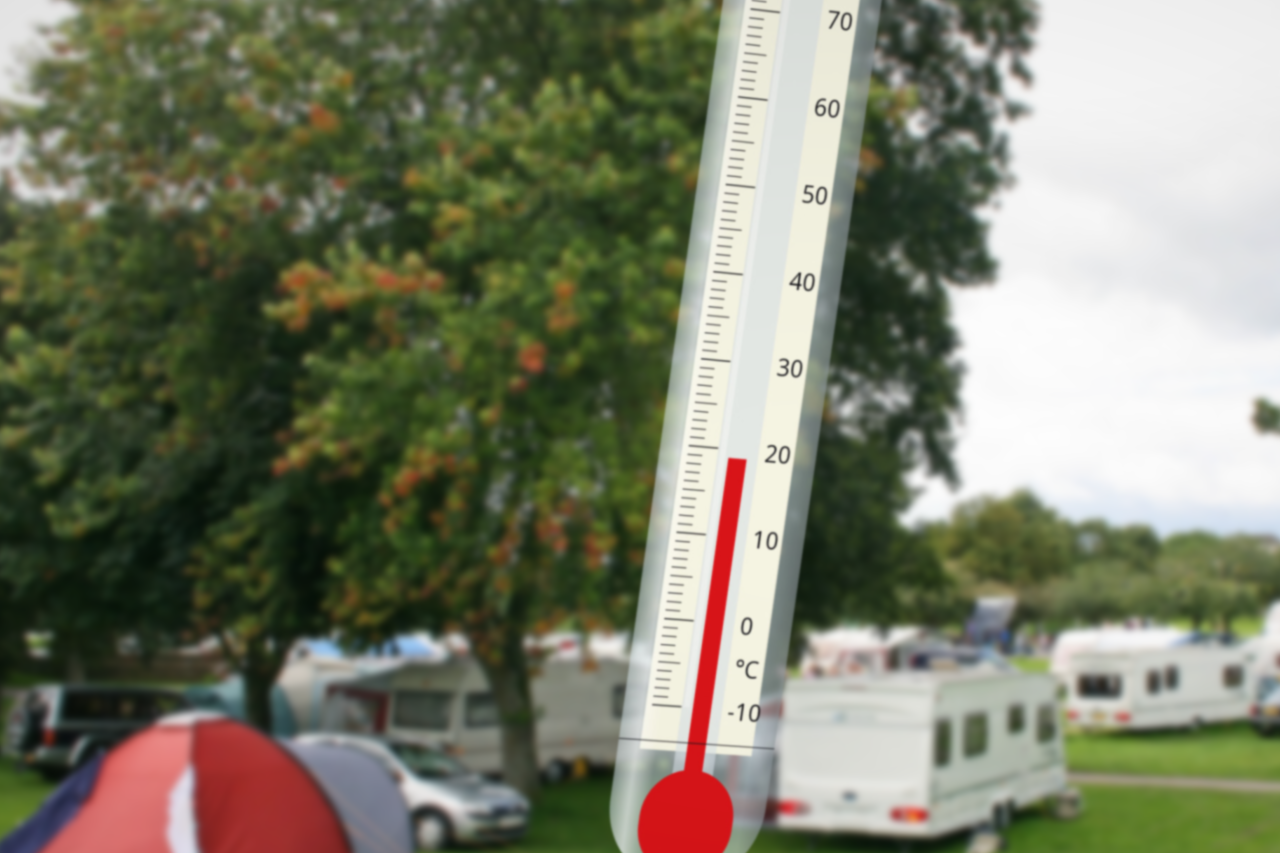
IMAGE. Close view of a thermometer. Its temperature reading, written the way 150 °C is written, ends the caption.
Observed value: 19 °C
